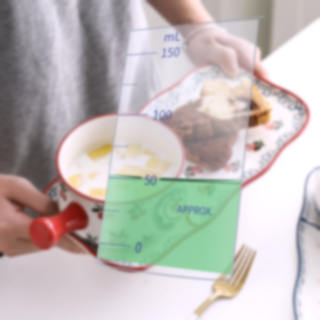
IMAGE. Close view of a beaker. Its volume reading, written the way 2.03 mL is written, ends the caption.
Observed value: 50 mL
